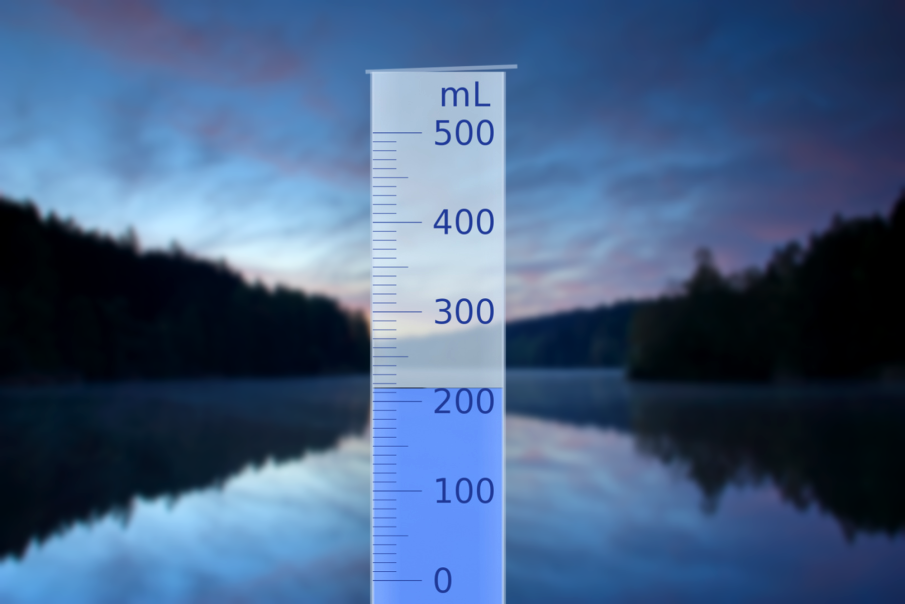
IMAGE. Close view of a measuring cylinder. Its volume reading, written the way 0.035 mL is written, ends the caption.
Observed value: 215 mL
